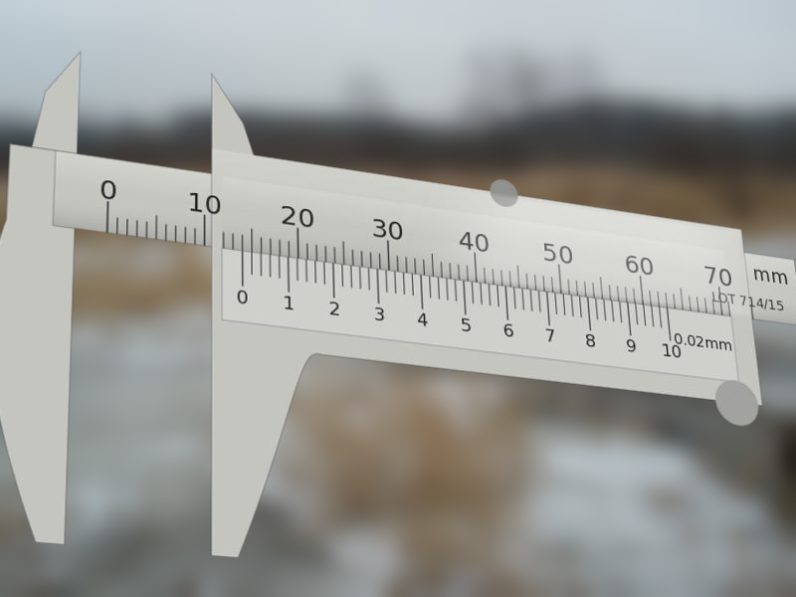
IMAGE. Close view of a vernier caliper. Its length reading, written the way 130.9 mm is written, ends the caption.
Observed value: 14.0 mm
